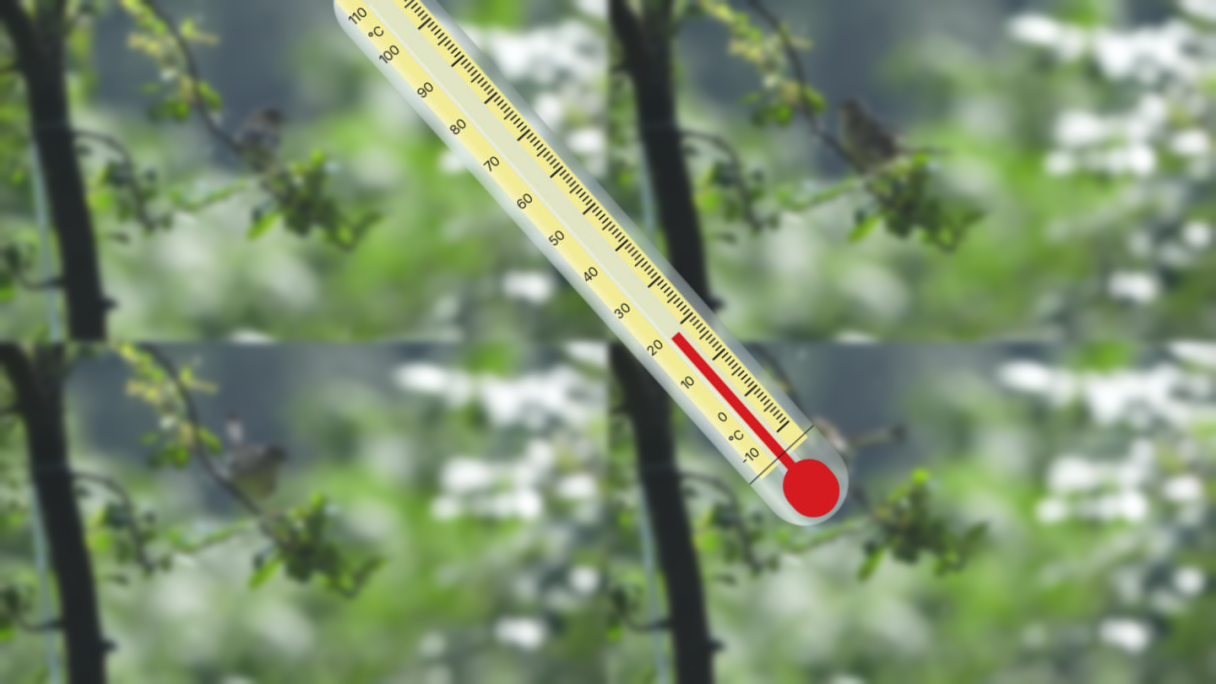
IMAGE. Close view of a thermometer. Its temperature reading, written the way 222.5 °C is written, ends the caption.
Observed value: 19 °C
